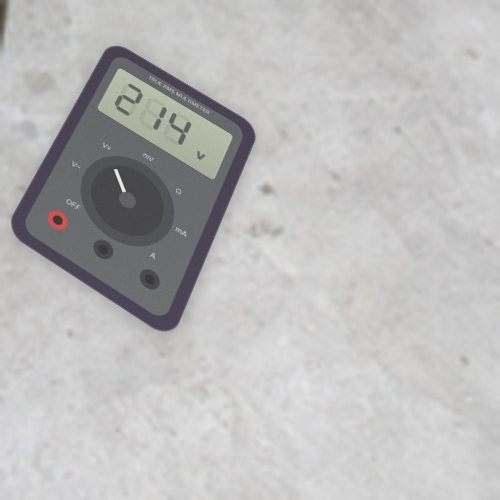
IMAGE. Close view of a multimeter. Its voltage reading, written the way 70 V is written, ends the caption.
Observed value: 214 V
